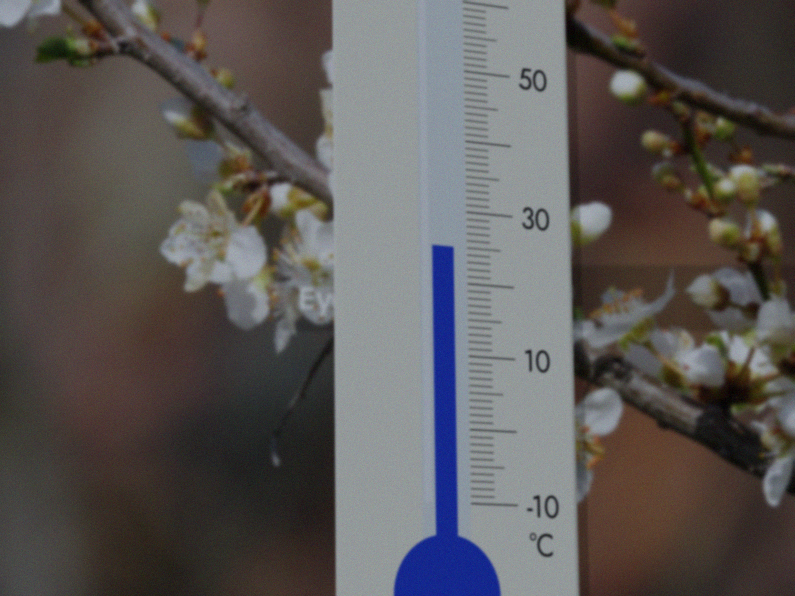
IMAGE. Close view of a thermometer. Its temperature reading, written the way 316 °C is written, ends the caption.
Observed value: 25 °C
